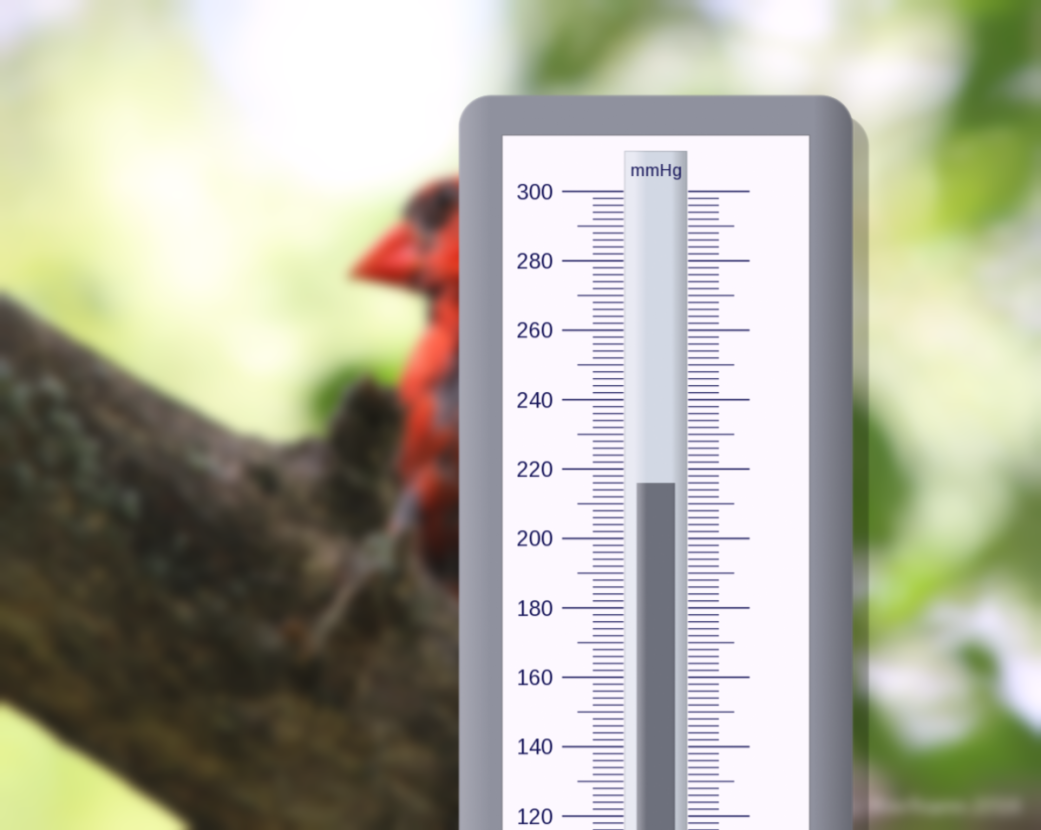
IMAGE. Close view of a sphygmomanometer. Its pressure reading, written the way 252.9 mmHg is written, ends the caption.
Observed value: 216 mmHg
